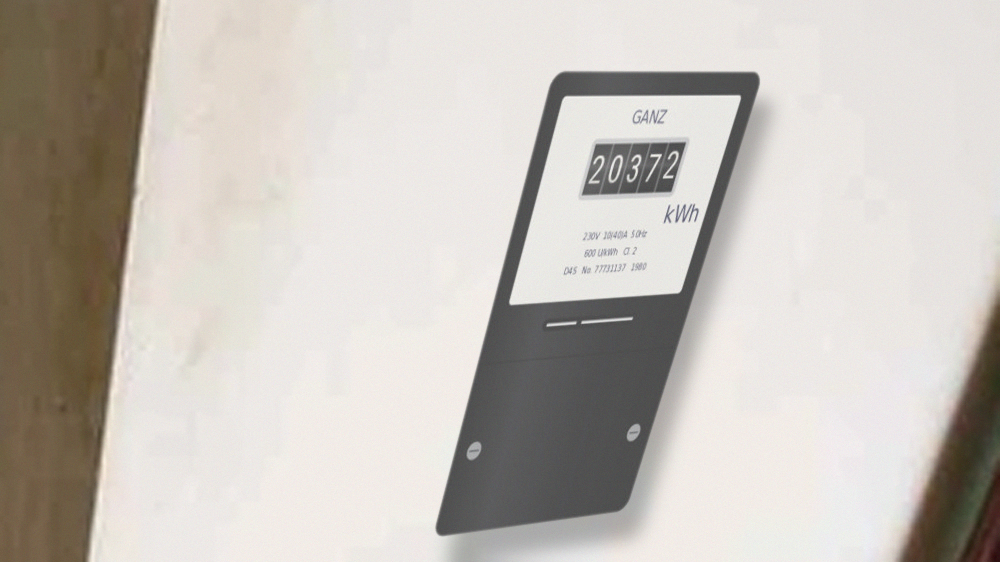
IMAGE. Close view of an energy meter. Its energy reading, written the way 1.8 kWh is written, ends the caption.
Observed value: 20372 kWh
